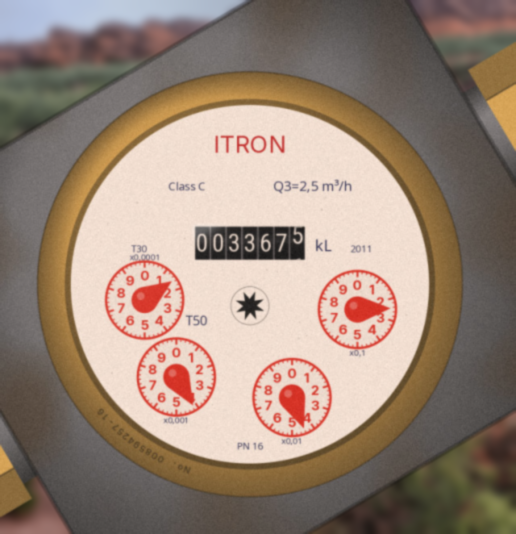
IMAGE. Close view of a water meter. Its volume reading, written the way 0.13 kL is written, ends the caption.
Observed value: 33675.2441 kL
